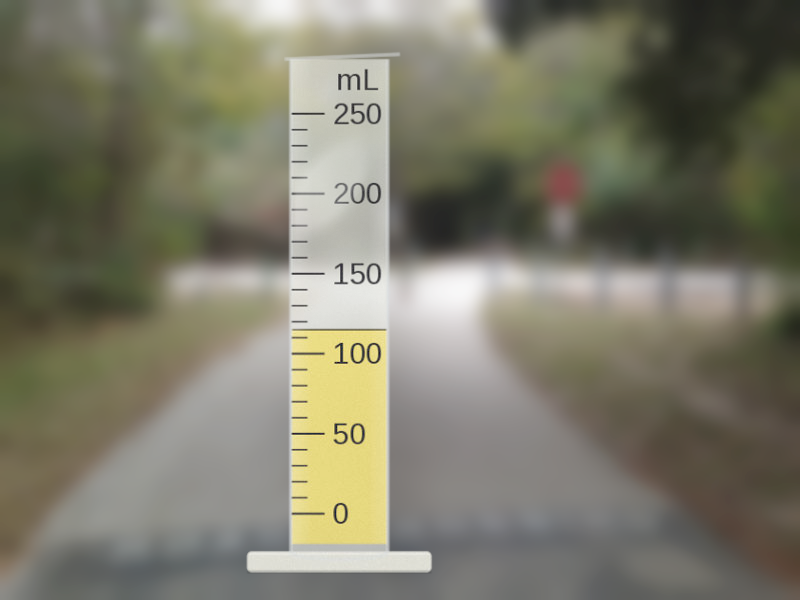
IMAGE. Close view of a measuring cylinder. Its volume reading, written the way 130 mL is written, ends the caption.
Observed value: 115 mL
